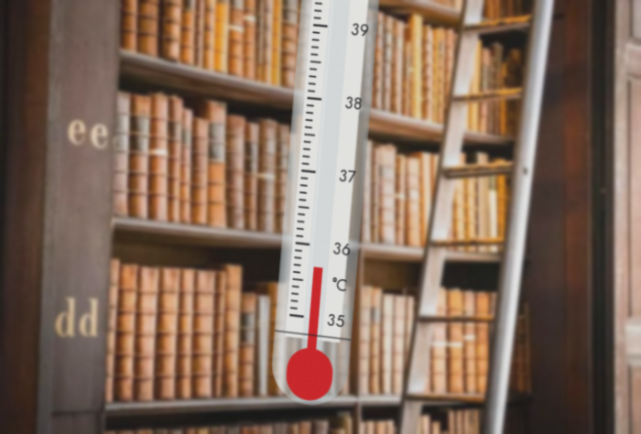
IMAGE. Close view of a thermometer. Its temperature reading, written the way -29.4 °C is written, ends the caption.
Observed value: 35.7 °C
